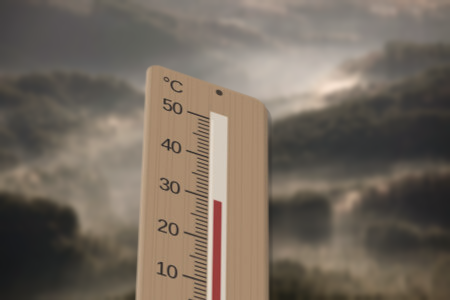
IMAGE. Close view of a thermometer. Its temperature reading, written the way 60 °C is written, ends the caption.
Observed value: 30 °C
